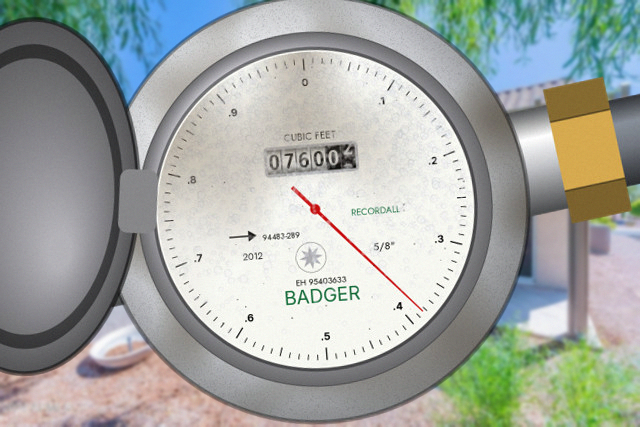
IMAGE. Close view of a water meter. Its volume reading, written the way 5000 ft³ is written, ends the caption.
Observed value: 76002.38 ft³
